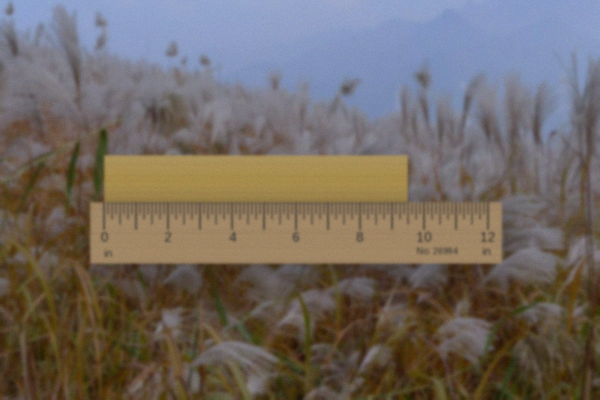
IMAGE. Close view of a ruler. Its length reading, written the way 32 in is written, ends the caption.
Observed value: 9.5 in
